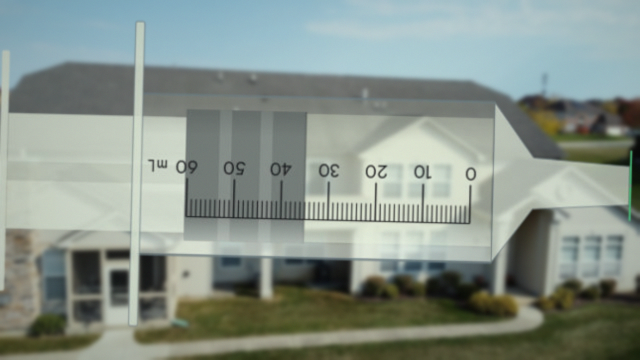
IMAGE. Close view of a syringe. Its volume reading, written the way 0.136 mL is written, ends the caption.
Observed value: 35 mL
